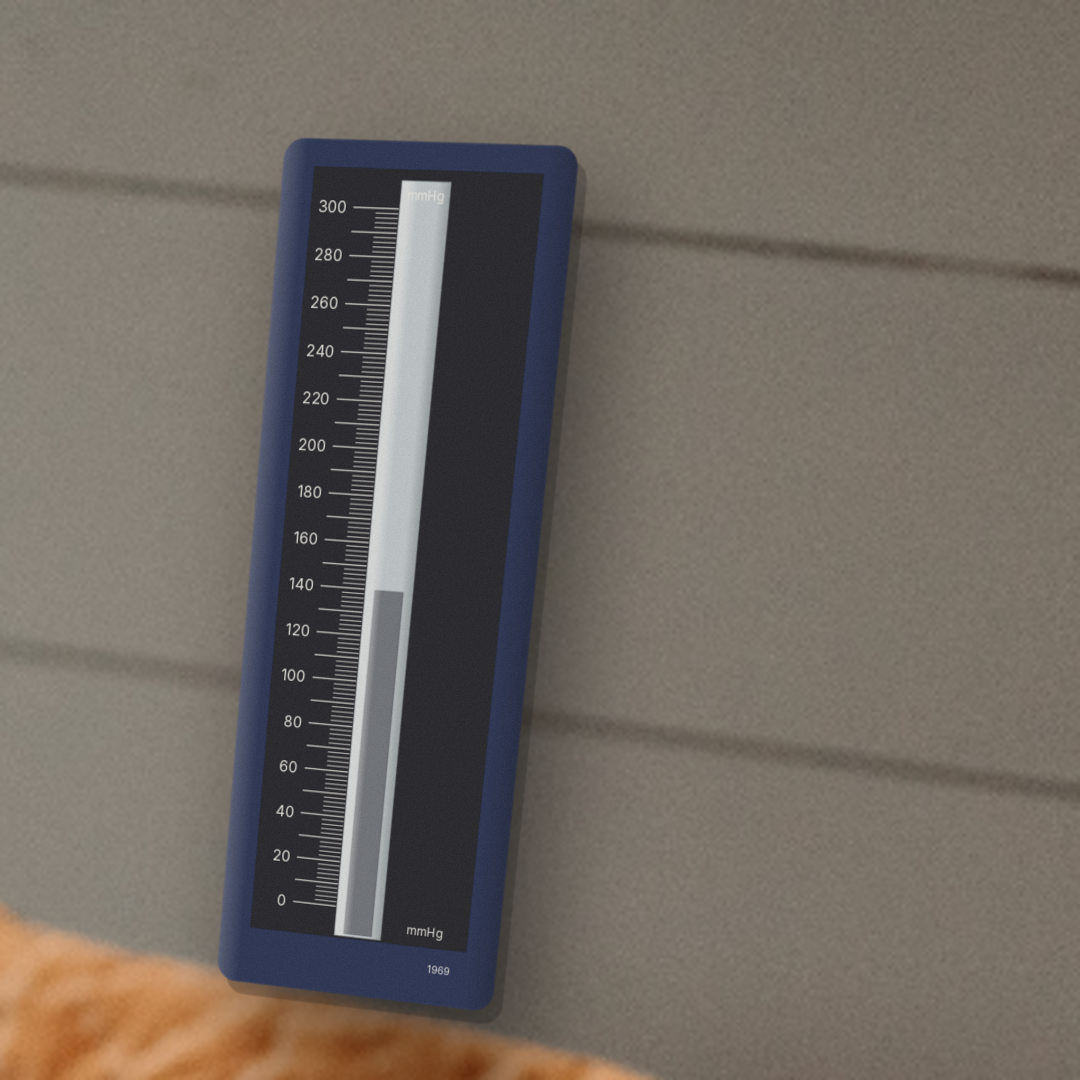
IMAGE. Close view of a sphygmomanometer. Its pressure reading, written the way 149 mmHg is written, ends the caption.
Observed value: 140 mmHg
